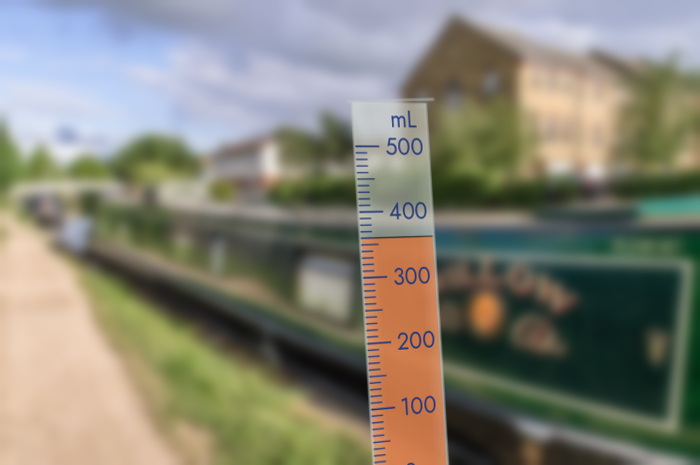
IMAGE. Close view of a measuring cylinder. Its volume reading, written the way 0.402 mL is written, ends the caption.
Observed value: 360 mL
